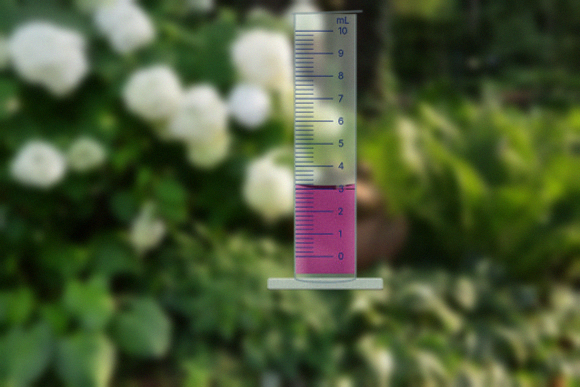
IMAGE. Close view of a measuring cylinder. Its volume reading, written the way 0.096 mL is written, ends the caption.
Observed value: 3 mL
